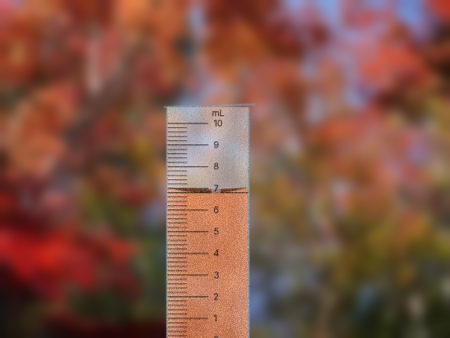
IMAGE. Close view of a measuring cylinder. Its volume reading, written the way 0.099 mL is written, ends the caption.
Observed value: 6.8 mL
